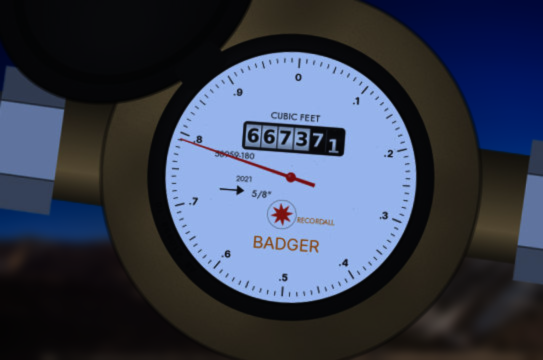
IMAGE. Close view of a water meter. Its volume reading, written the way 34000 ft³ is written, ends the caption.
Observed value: 667370.79 ft³
